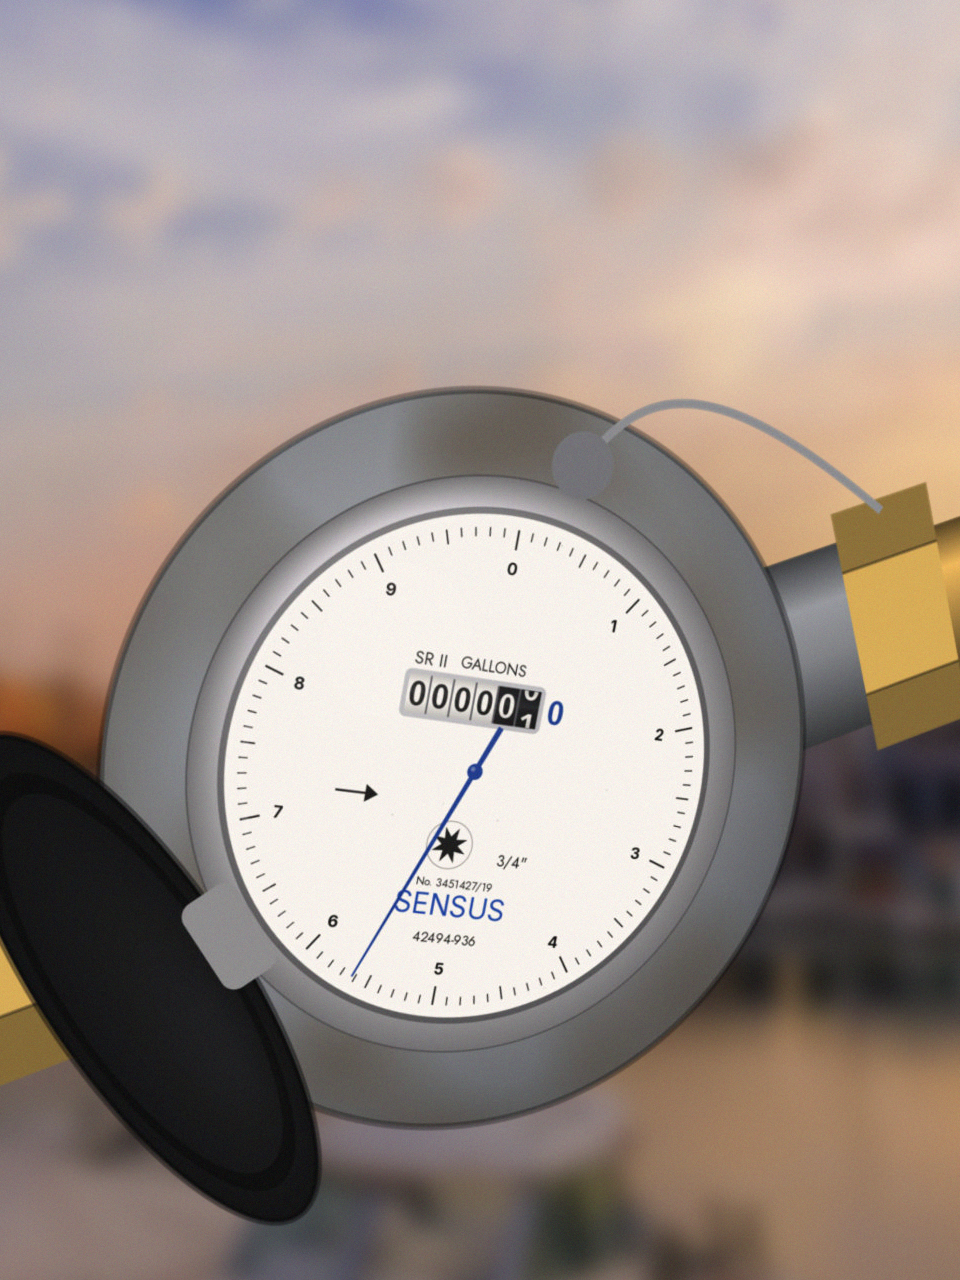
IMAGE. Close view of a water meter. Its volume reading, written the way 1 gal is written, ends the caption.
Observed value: 5.6 gal
